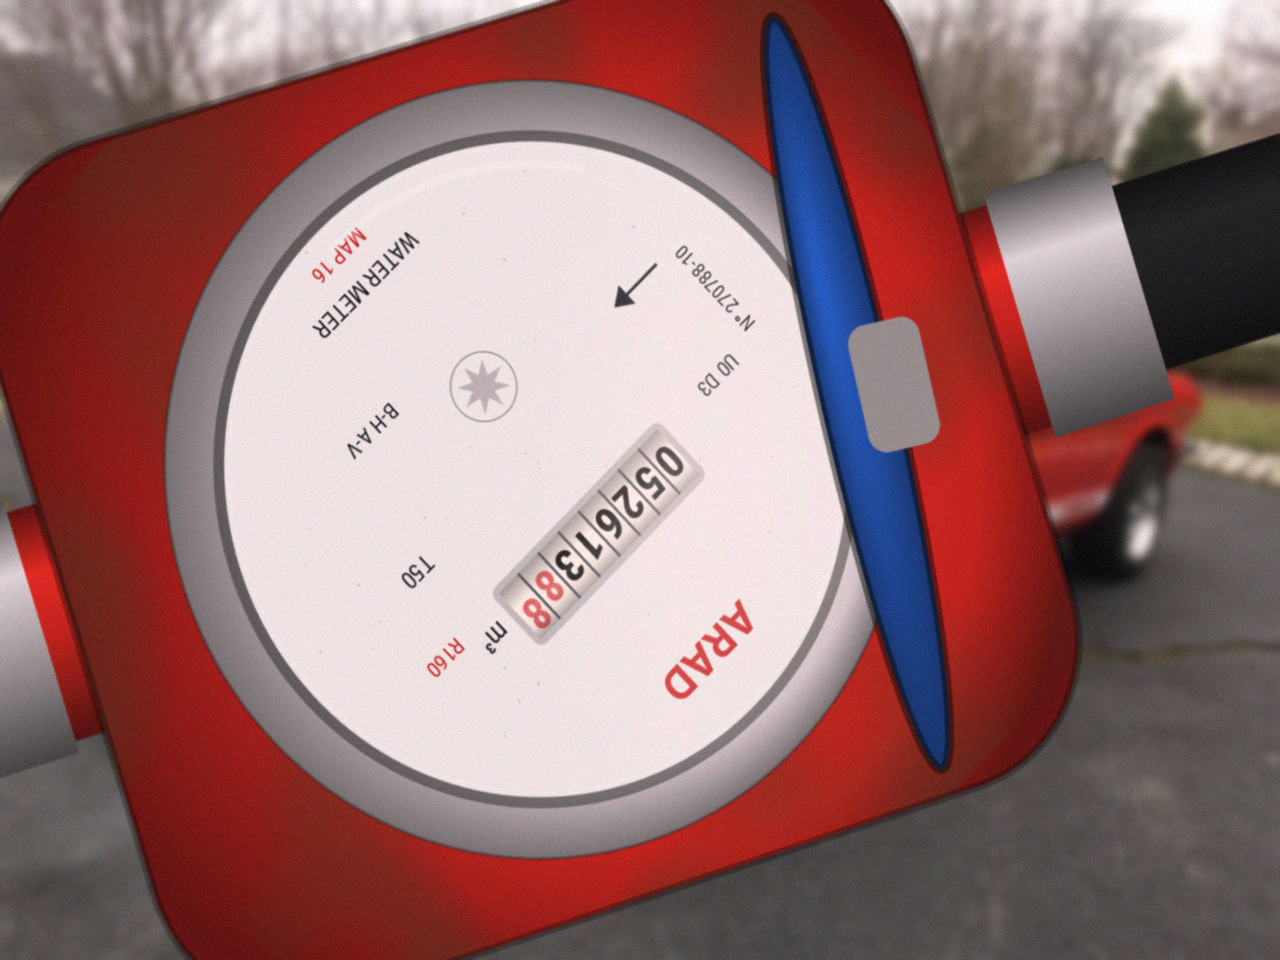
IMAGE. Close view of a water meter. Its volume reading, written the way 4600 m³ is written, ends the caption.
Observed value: 52613.88 m³
